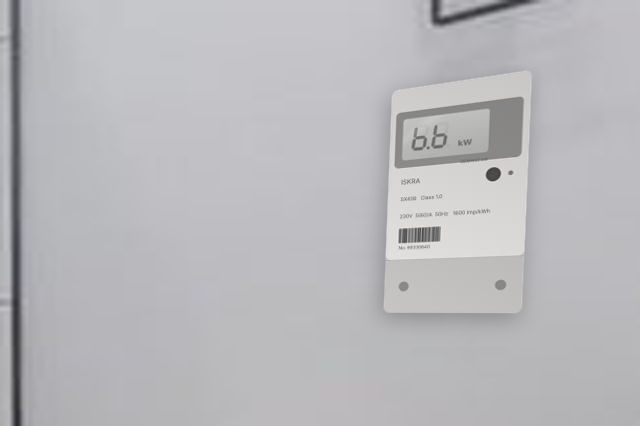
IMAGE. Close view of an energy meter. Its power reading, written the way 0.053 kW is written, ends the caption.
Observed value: 6.6 kW
